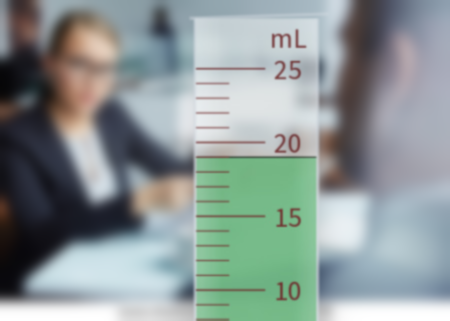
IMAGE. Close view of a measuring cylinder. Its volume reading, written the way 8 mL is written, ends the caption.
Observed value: 19 mL
